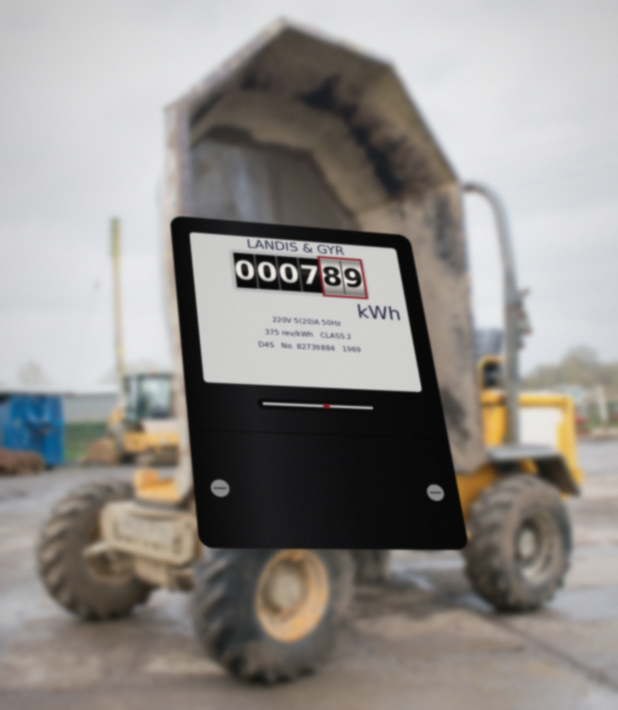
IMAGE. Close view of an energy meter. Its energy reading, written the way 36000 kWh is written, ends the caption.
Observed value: 7.89 kWh
